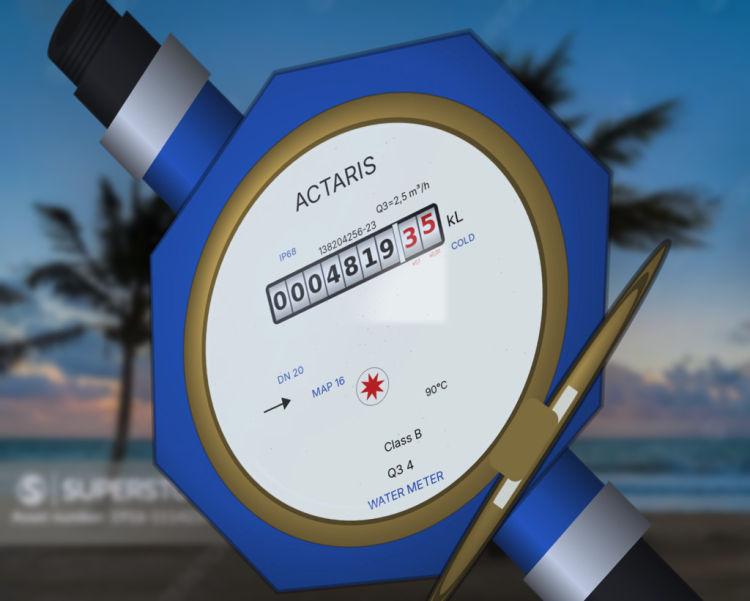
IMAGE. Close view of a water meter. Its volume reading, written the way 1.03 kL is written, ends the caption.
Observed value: 4819.35 kL
